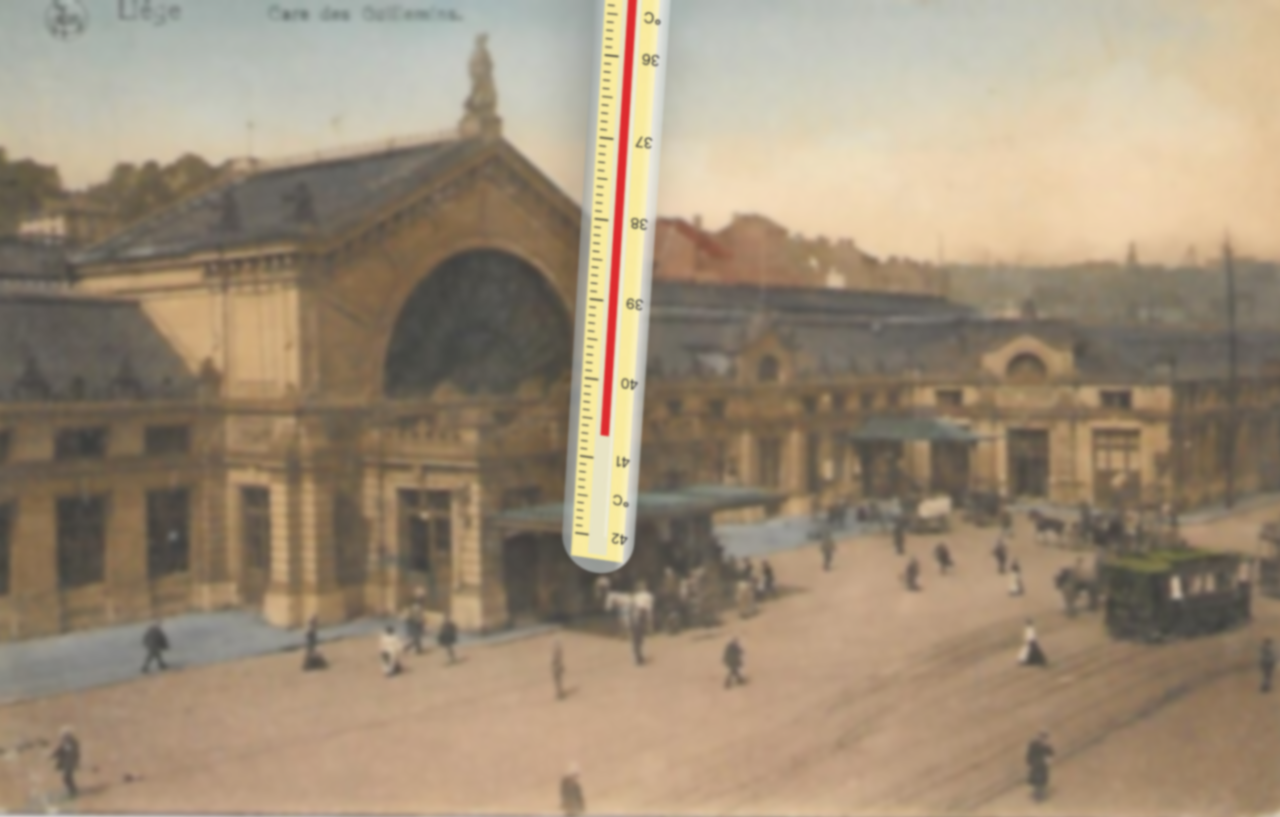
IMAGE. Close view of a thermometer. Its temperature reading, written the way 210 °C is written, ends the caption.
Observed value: 40.7 °C
